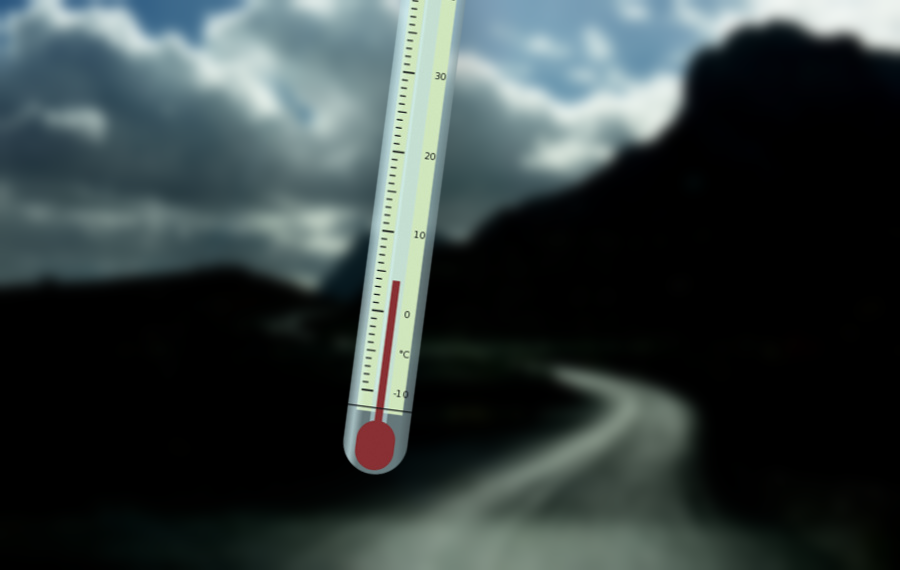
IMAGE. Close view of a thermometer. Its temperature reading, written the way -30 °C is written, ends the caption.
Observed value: 4 °C
